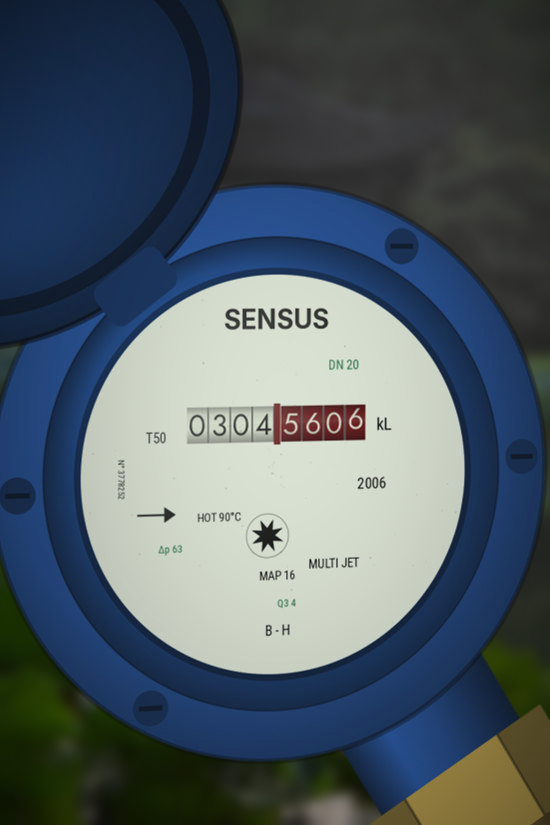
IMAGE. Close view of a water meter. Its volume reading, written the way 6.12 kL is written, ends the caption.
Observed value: 304.5606 kL
